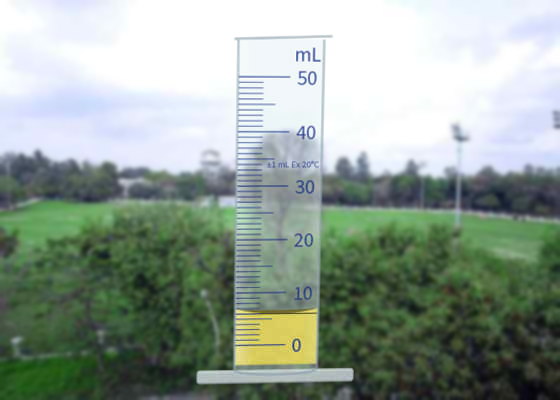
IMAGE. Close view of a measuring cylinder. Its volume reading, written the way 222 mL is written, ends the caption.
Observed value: 6 mL
